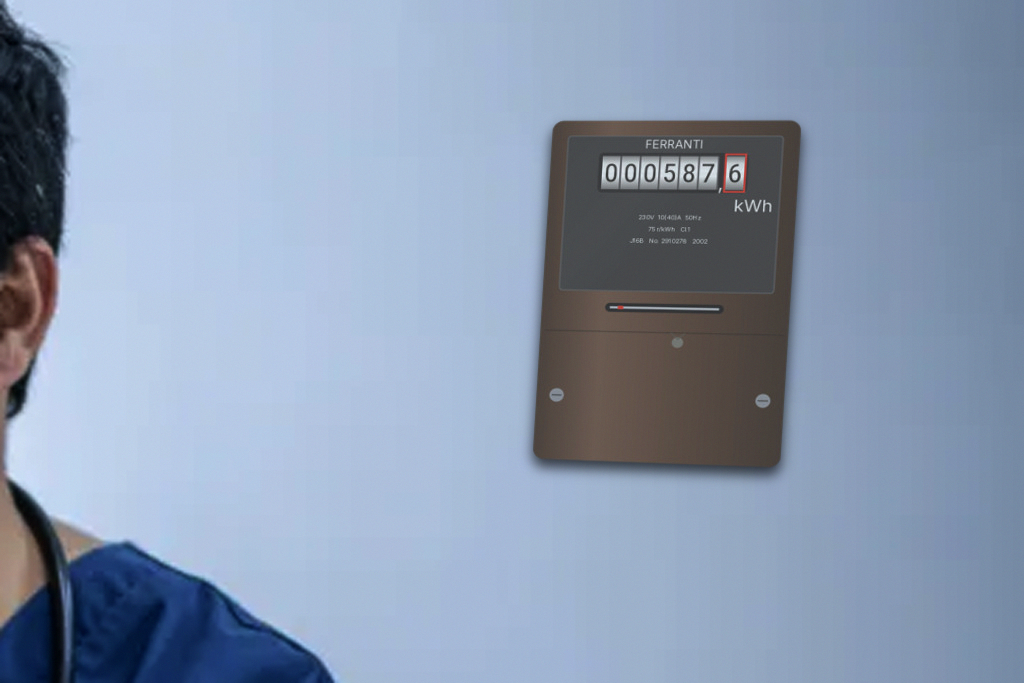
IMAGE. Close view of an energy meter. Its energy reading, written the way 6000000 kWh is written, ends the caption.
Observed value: 587.6 kWh
